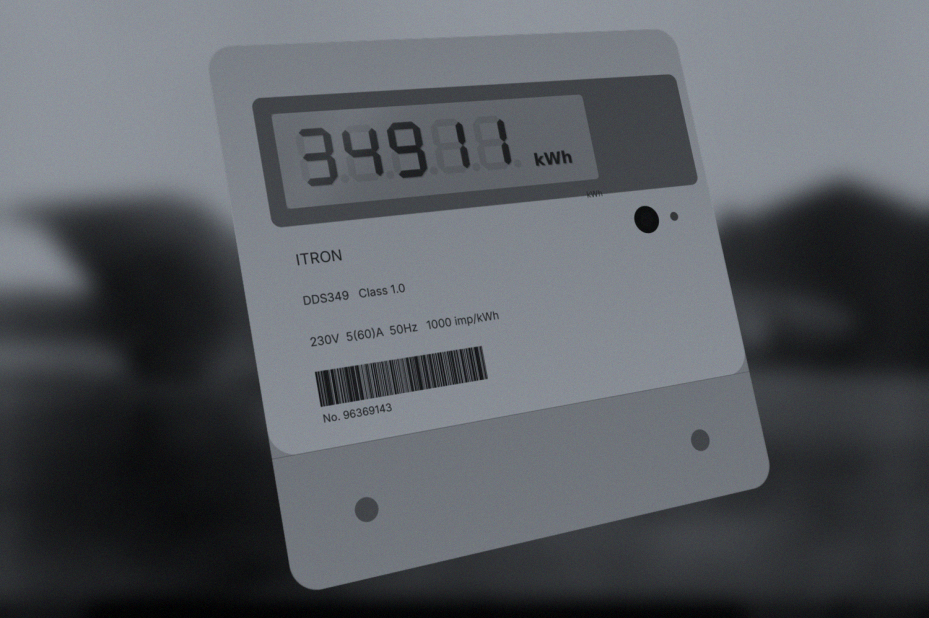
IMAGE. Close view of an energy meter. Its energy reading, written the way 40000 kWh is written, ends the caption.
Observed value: 34911 kWh
